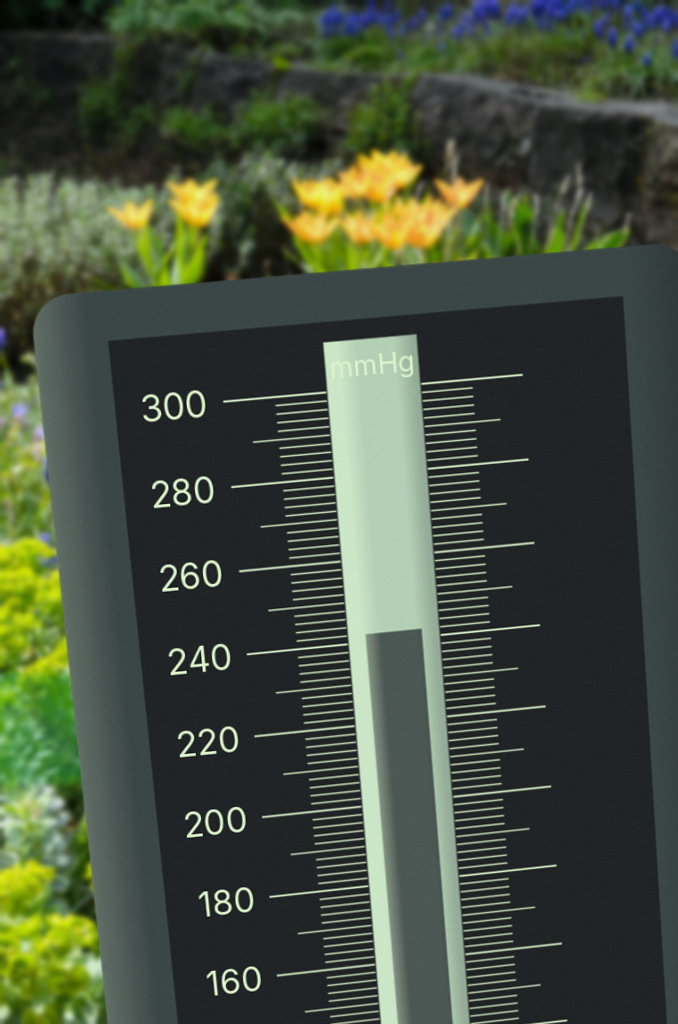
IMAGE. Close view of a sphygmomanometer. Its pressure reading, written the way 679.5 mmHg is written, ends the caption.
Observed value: 242 mmHg
